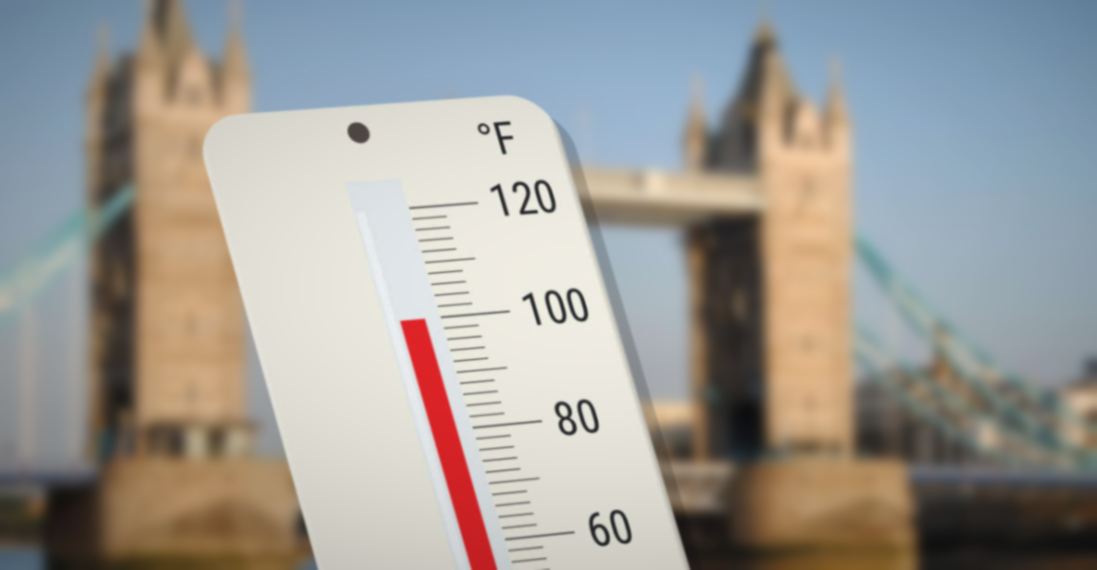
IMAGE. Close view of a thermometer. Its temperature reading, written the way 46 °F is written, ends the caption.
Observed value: 100 °F
